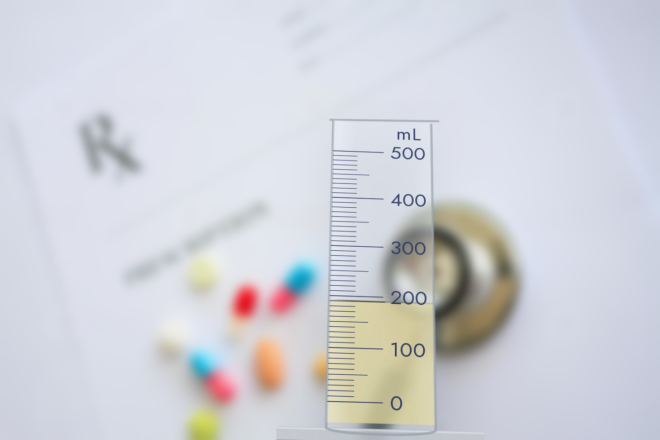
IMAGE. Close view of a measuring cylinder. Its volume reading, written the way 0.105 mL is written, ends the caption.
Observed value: 190 mL
